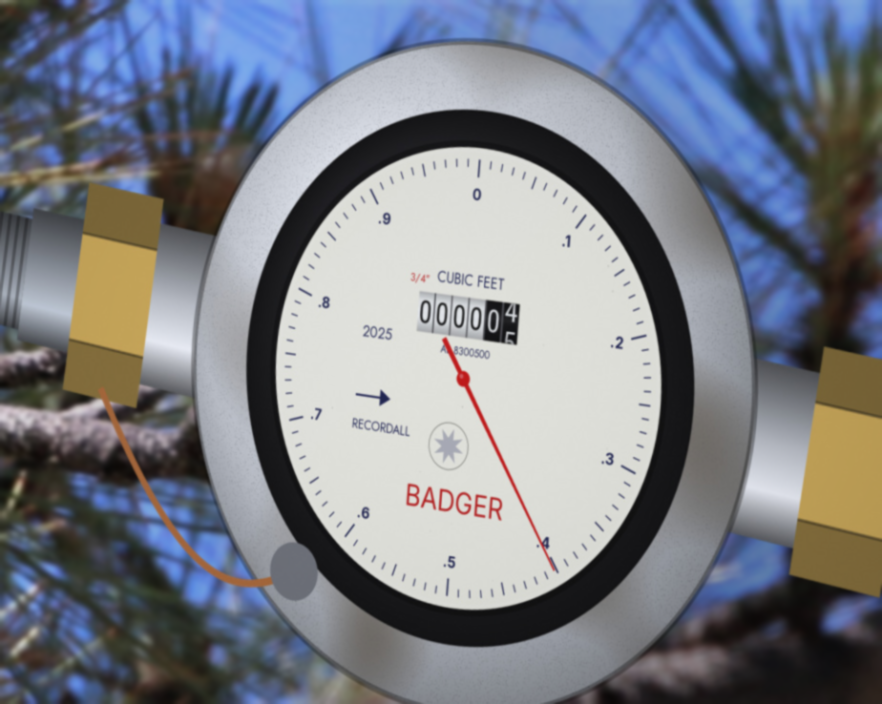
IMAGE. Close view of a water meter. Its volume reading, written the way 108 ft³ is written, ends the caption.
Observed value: 4.40 ft³
